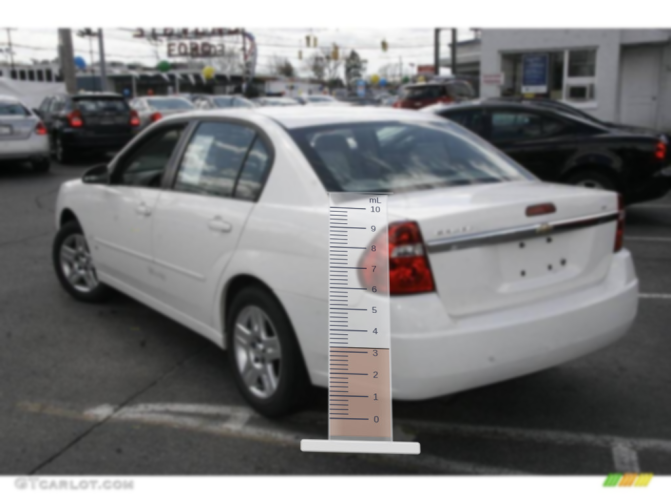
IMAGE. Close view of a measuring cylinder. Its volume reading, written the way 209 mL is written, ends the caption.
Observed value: 3.2 mL
